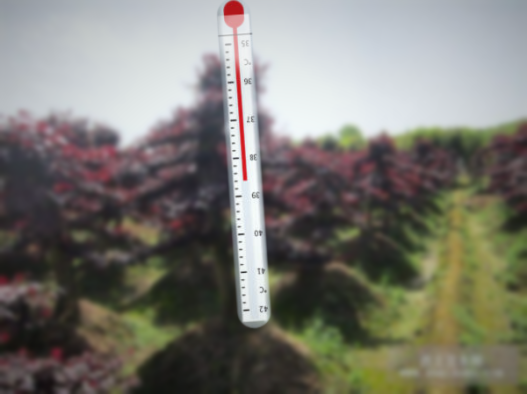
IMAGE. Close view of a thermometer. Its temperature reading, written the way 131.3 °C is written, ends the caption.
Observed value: 38.6 °C
